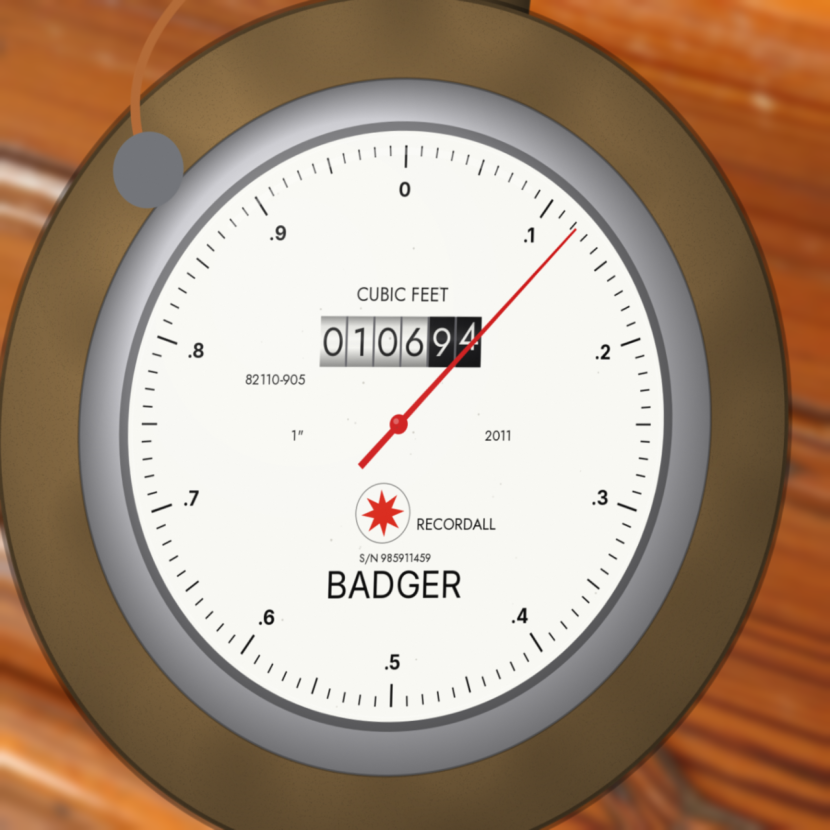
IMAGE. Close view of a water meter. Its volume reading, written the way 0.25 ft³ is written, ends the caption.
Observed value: 10694.12 ft³
